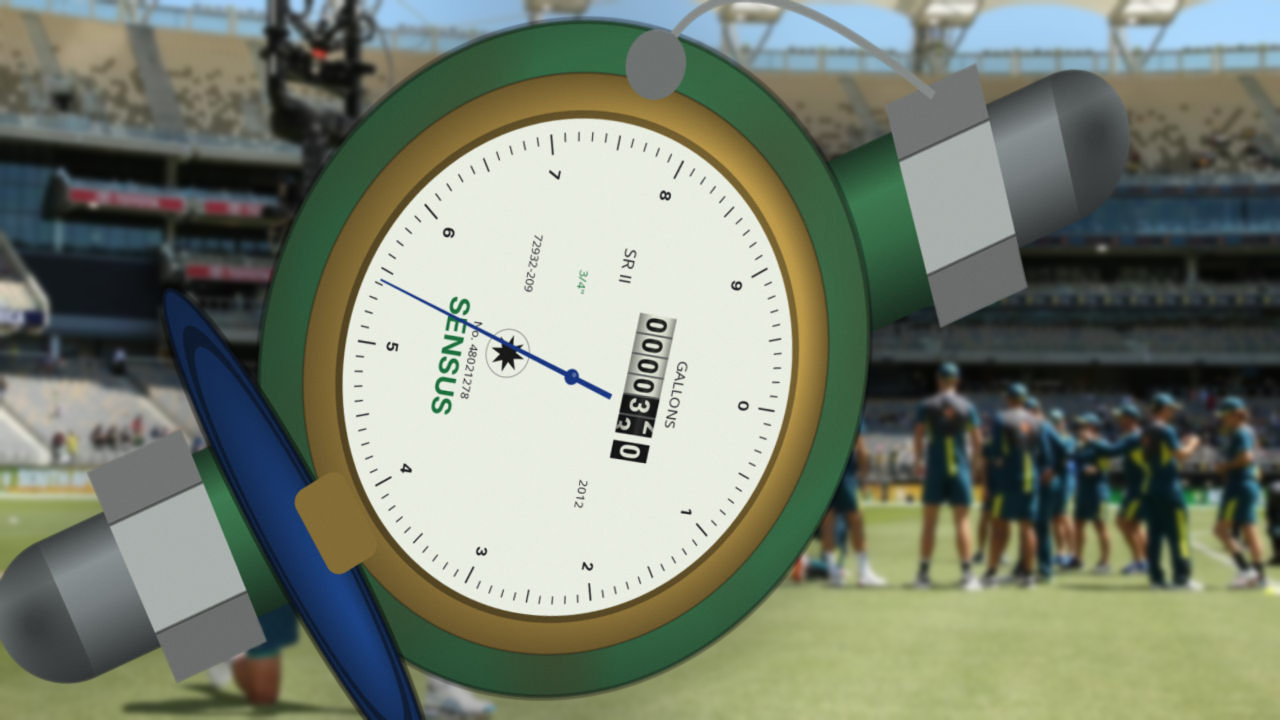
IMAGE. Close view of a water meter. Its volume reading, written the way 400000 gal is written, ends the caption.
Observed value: 325.4 gal
